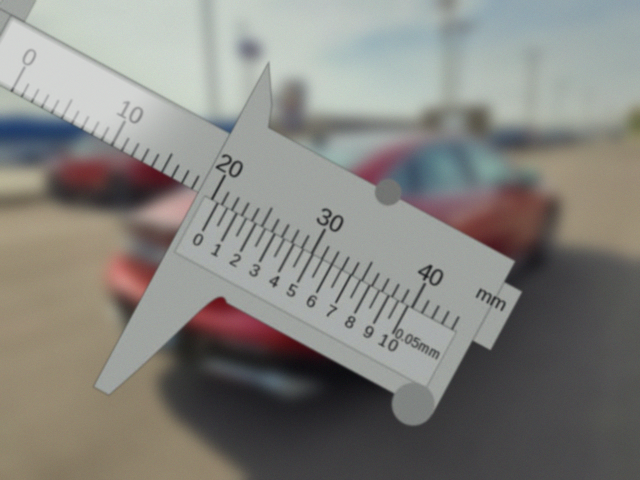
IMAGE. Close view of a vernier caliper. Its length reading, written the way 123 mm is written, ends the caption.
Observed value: 20.6 mm
